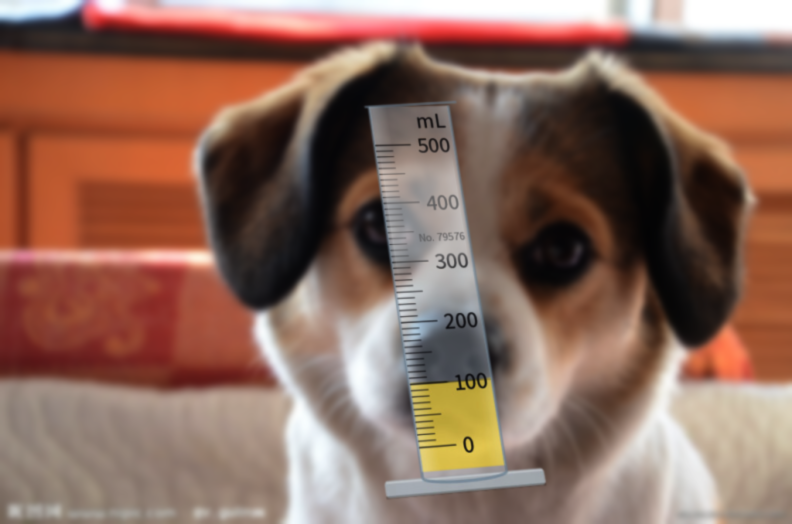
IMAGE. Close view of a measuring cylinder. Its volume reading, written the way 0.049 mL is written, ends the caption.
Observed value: 100 mL
